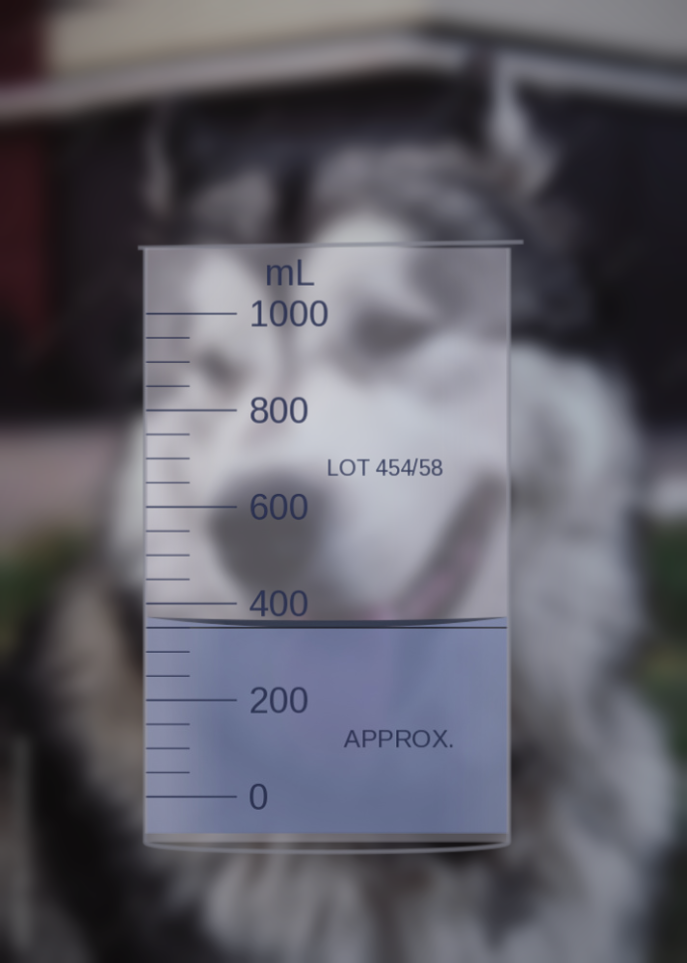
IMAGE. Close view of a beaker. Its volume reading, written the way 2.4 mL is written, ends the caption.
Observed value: 350 mL
